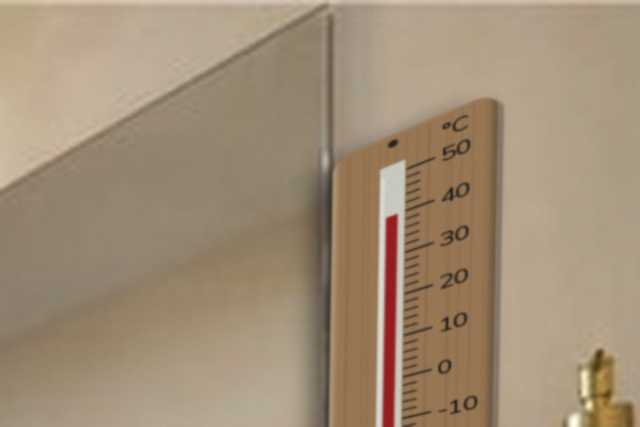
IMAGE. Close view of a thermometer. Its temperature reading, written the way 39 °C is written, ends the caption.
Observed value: 40 °C
